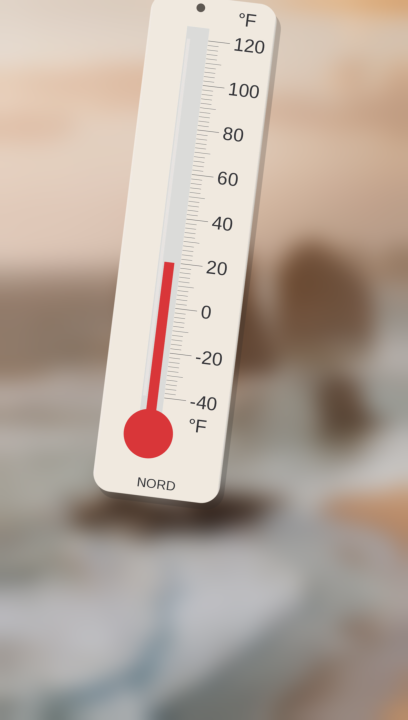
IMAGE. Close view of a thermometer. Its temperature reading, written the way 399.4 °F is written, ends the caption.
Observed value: 20 °F
